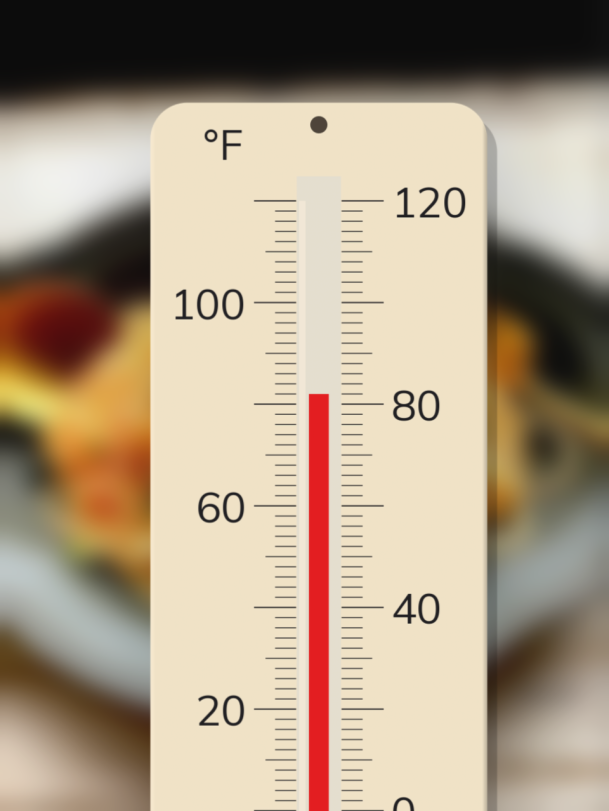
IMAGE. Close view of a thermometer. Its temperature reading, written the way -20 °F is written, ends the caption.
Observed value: 82 °F
